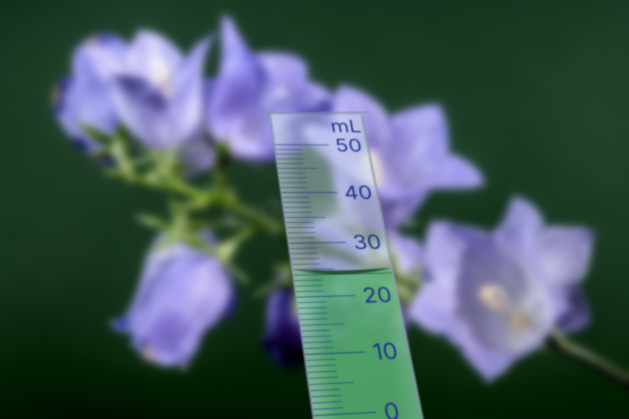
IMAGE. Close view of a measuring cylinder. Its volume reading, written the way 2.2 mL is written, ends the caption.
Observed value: 24 mL
